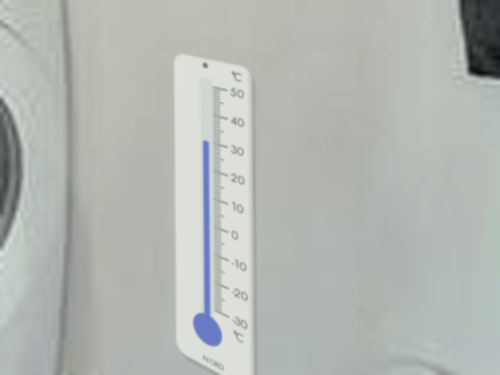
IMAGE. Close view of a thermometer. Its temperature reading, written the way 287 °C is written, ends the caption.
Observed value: 30 °C
